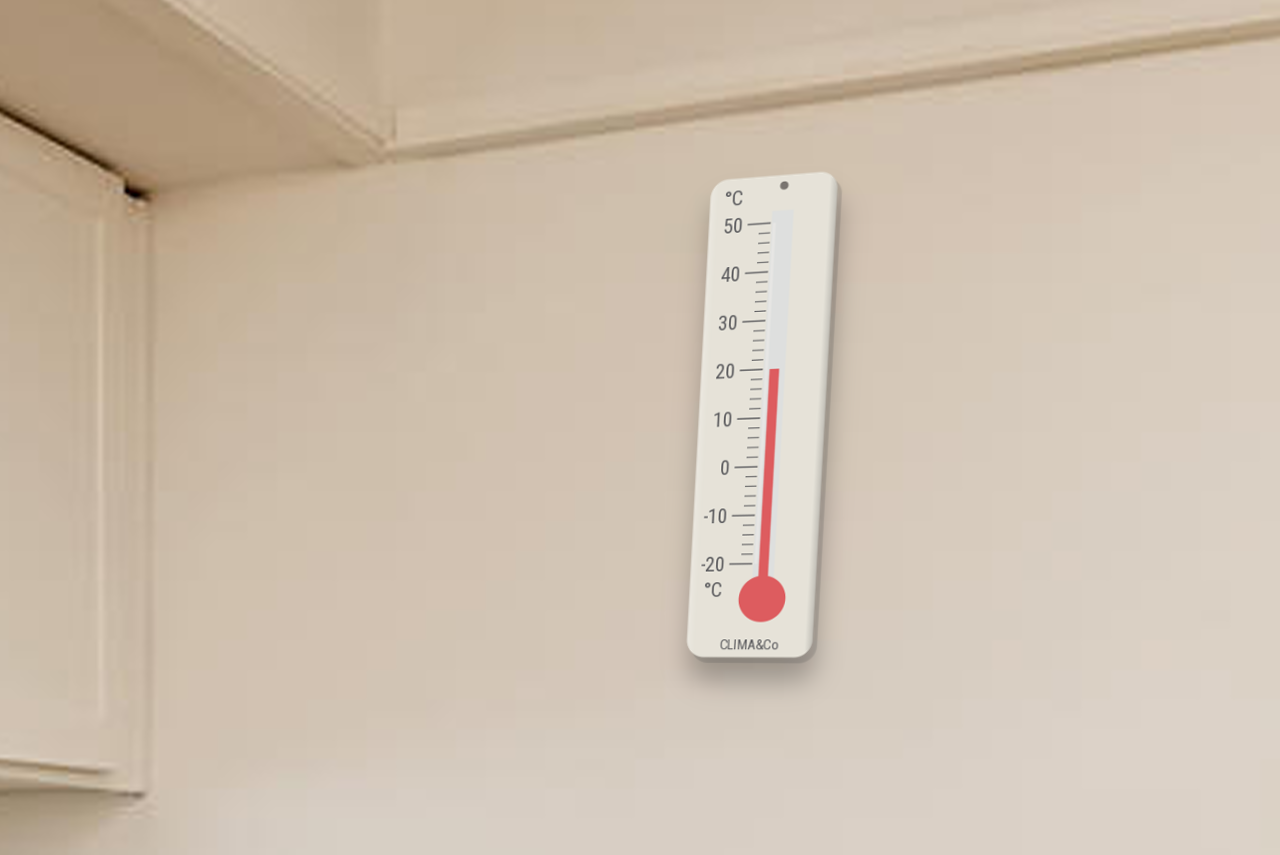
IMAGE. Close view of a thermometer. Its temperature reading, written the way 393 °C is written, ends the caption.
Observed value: 20 °C
